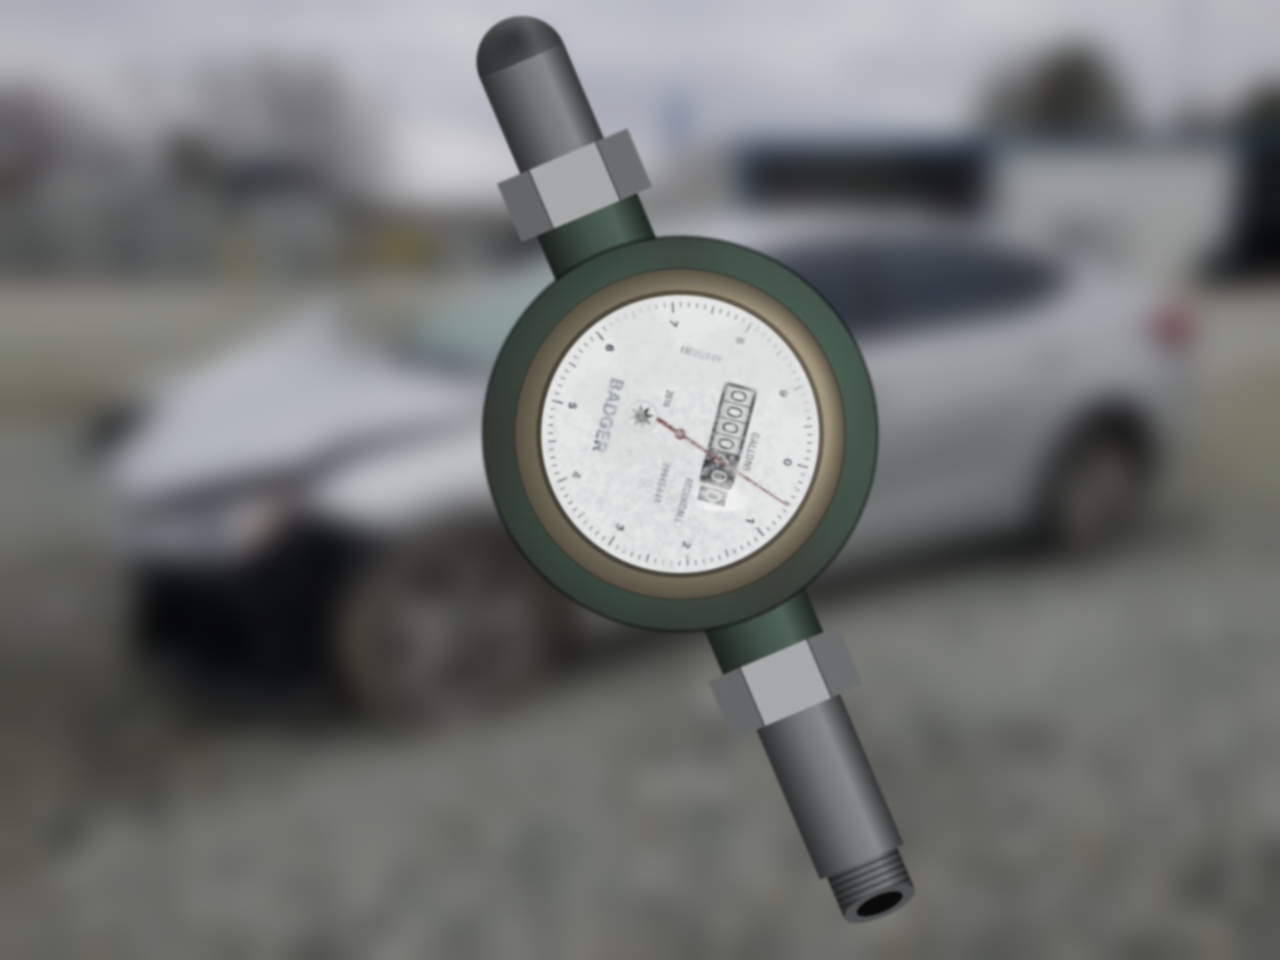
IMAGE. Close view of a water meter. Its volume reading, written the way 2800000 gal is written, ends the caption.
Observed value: 400.5 gal
